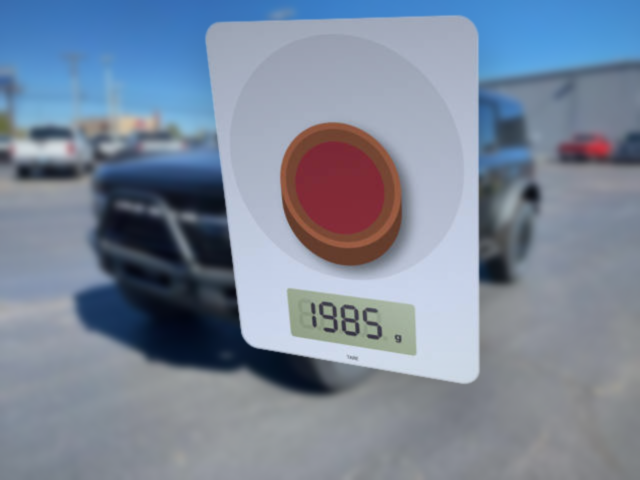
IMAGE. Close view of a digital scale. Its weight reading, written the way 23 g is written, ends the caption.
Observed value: 1985 g
